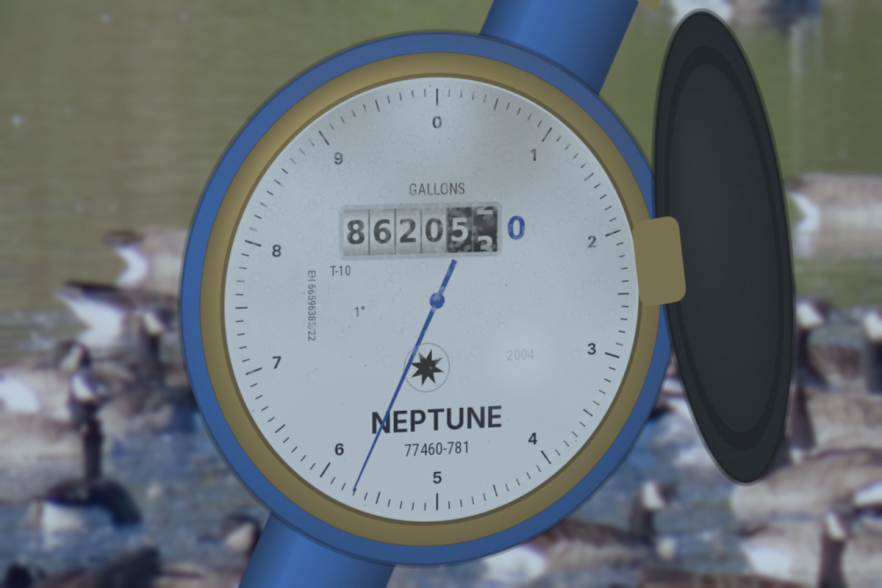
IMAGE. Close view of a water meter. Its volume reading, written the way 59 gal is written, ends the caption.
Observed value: 8620525.7 gal
